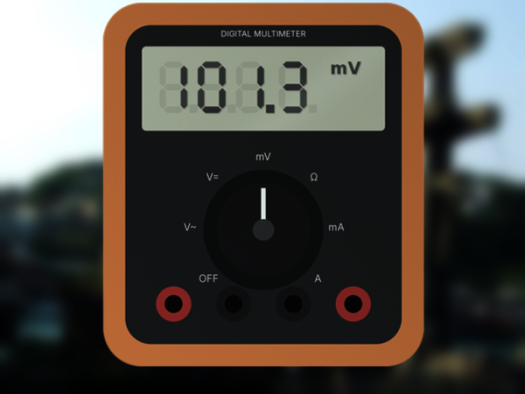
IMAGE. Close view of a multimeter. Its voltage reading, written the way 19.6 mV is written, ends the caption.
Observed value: 101.3 mV
